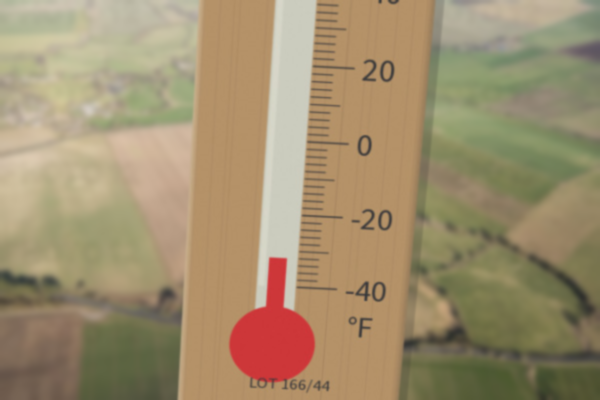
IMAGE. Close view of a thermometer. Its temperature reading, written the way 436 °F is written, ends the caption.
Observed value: -32 °F
